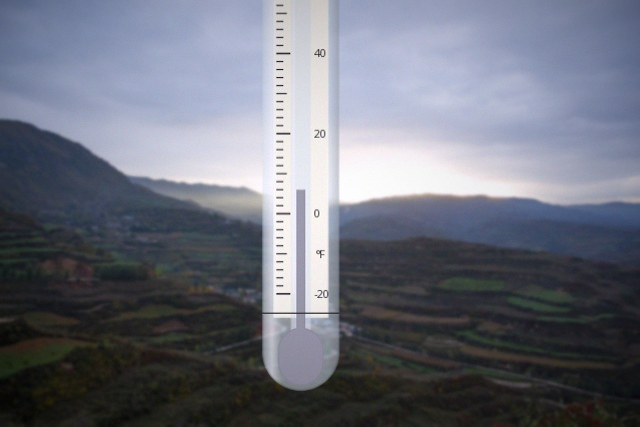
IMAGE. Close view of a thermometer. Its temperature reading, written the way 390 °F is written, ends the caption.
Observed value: 6 °F
